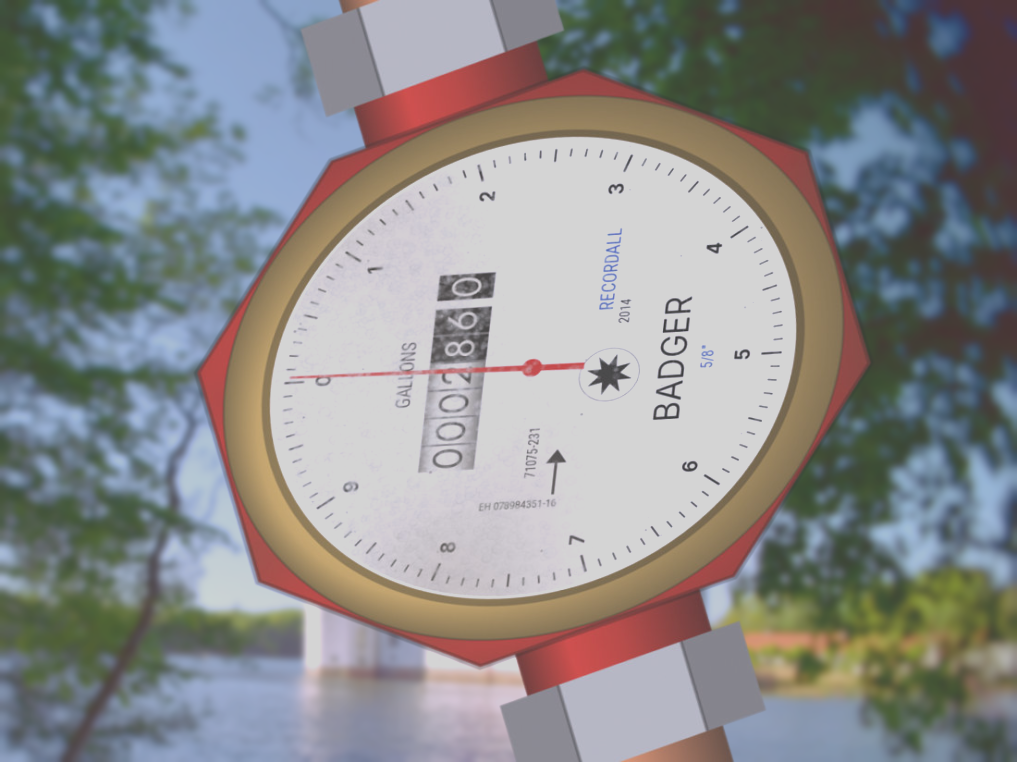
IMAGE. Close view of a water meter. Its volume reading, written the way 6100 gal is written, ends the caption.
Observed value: 2860.0 gal
